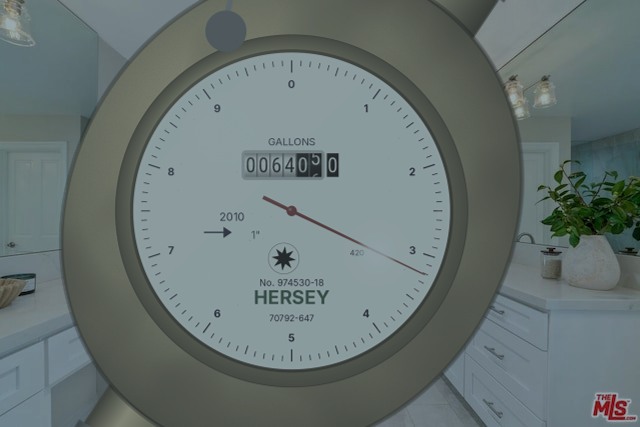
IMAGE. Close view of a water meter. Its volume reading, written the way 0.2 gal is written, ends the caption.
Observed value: 64053.2 gal
